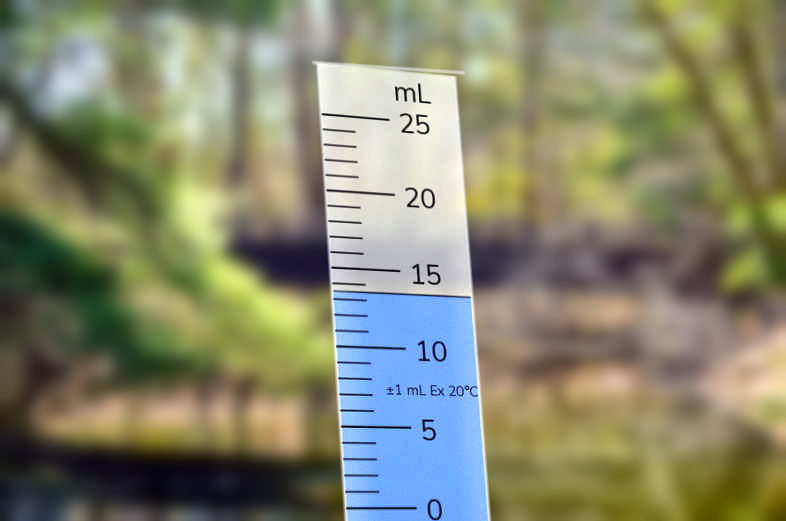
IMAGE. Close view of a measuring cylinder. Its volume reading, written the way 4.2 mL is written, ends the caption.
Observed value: 13.5 mL
